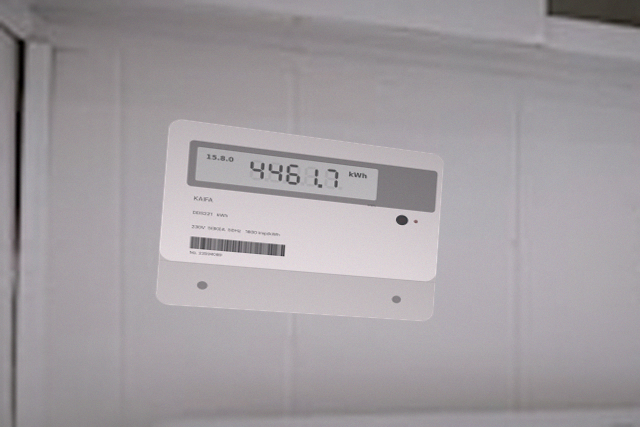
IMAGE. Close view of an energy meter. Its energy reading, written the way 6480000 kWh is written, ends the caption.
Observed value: 4461.7 kWh
